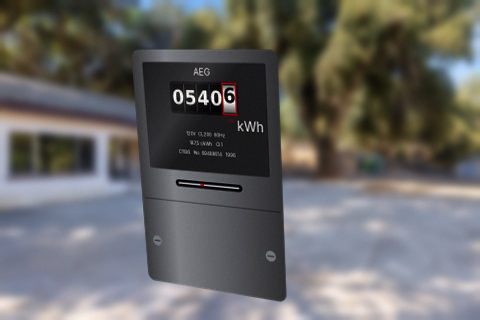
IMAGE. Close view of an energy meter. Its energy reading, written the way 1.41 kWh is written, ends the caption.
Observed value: 540.6 kWh
